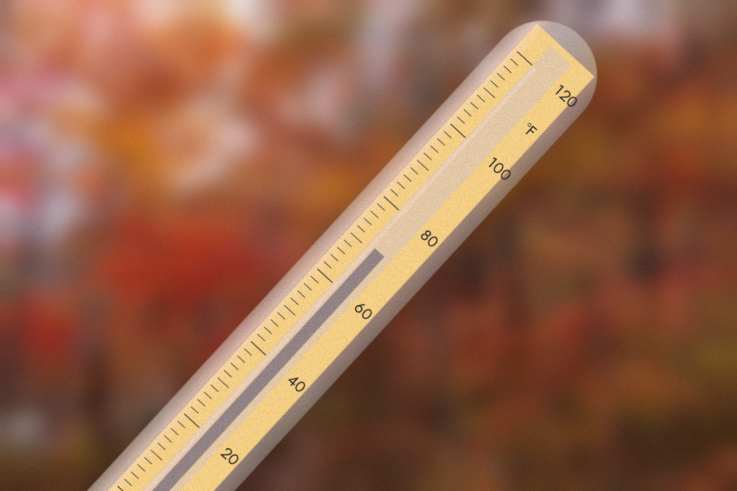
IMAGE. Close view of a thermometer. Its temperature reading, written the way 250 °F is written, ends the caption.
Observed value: 71 °F
